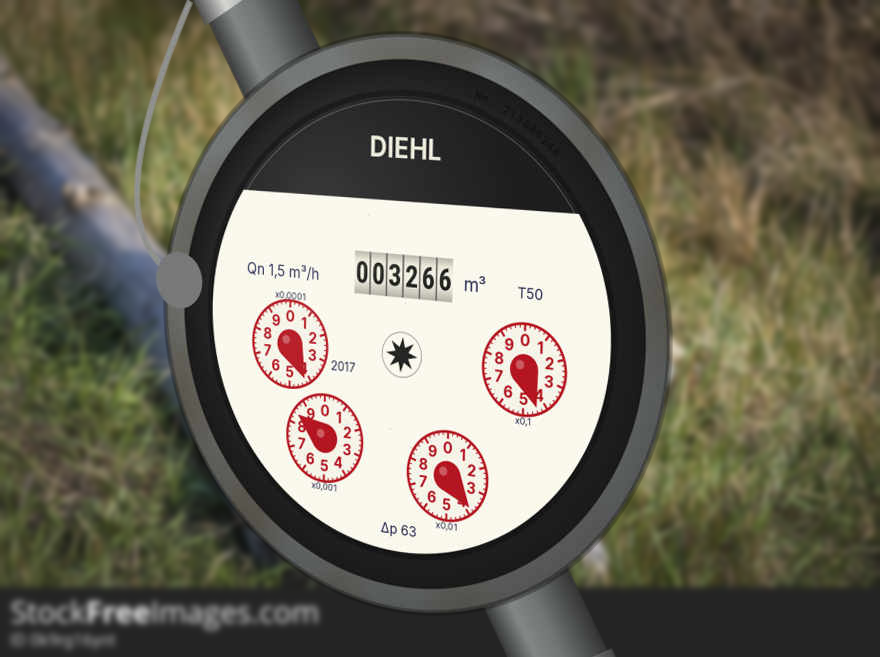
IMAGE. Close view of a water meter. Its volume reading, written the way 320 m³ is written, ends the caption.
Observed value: 3266.4384 m³
